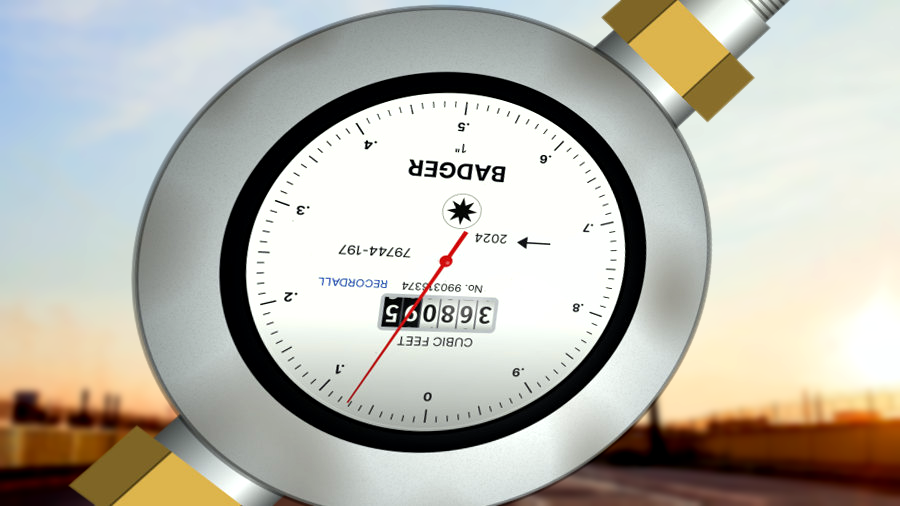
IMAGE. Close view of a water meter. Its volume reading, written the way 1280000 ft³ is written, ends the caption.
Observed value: 368095.07 ft³
